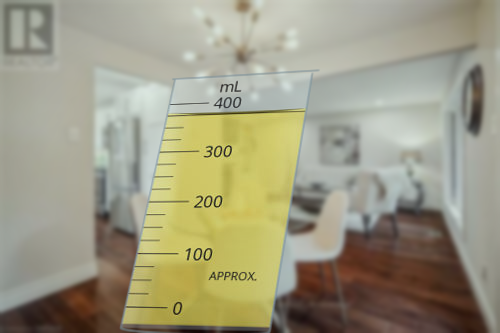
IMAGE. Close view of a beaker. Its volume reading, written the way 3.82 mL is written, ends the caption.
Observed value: 375 mL
